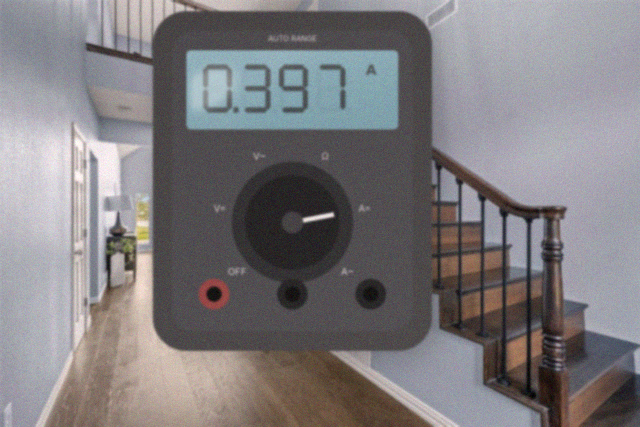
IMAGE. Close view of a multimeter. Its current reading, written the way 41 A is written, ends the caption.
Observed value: 0.397 A
